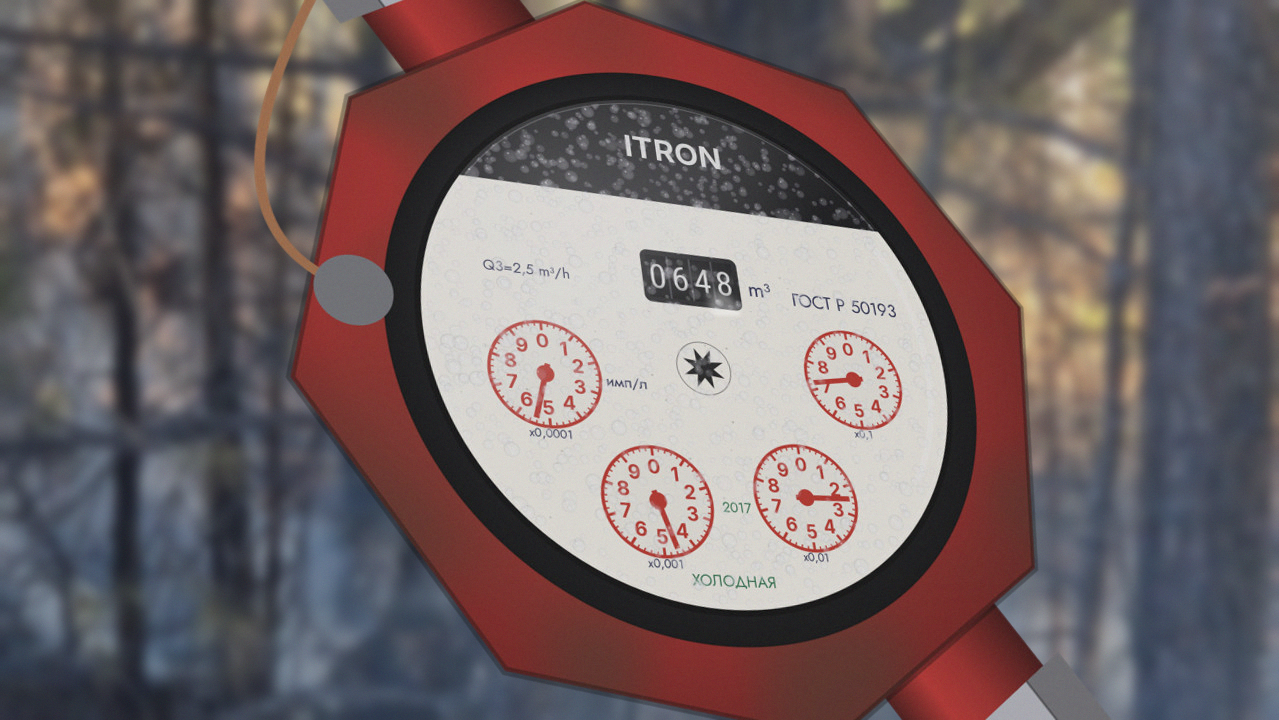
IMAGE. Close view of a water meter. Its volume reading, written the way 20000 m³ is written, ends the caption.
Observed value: 648.7245 m³
